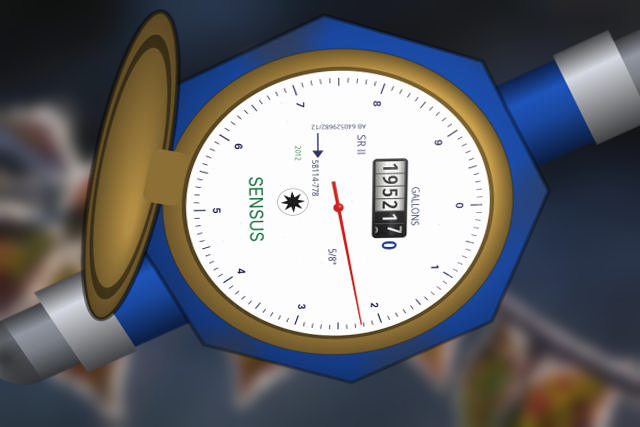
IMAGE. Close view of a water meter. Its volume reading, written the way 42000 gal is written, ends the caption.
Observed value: 1952172.2 gal
